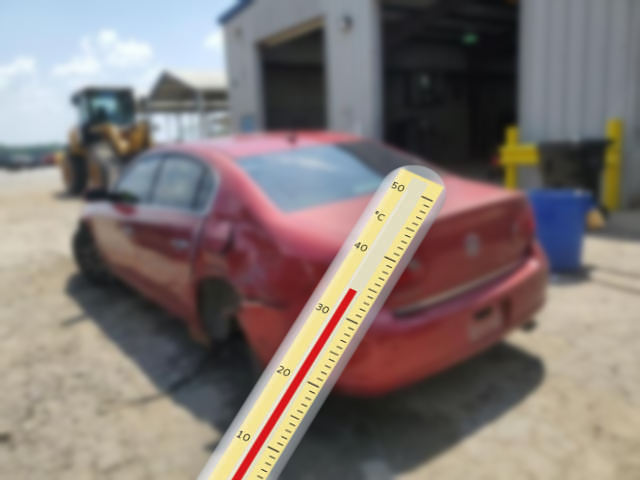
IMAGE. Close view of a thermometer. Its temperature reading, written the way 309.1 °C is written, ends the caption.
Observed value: 34 °C
